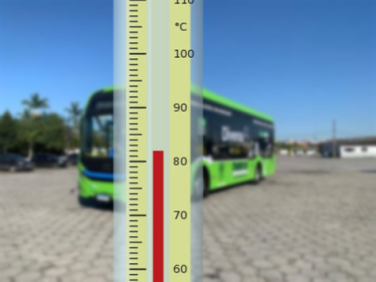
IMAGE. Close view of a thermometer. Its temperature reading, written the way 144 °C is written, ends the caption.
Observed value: 82 °C
